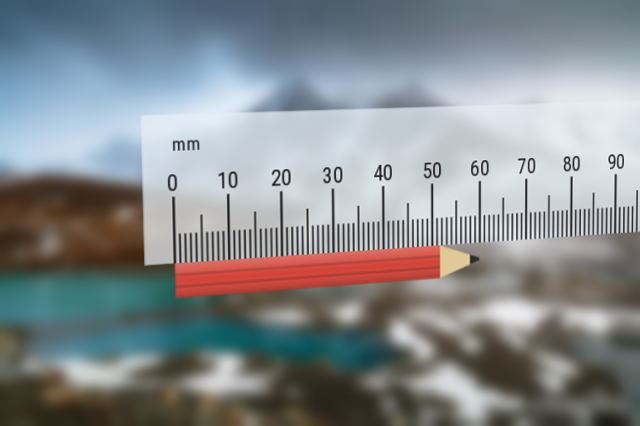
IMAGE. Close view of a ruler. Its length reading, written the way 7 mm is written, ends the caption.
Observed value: 60 mm
